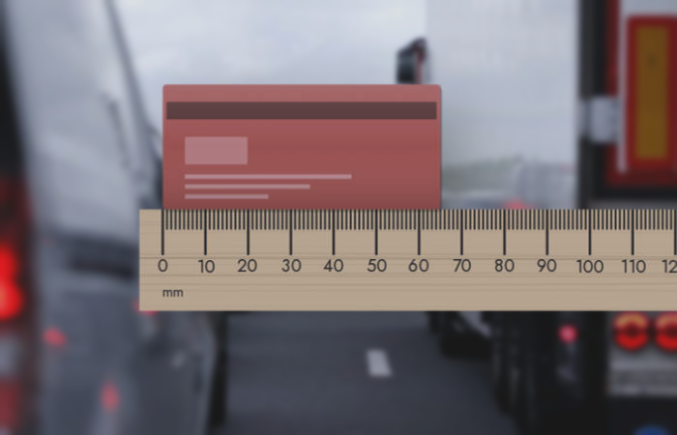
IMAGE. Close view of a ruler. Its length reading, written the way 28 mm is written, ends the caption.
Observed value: 65 mm
